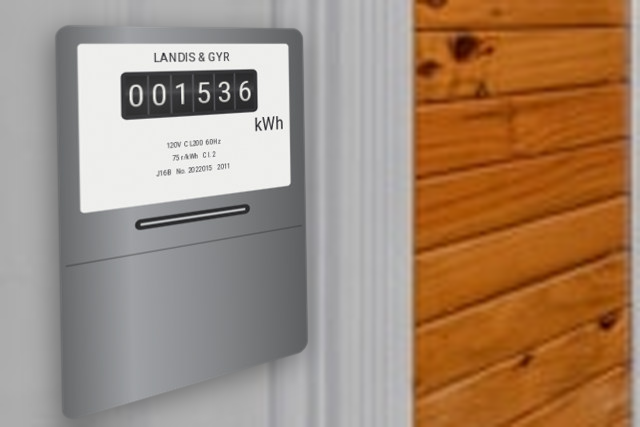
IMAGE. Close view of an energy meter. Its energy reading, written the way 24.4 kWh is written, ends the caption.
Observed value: 1536 kWh
